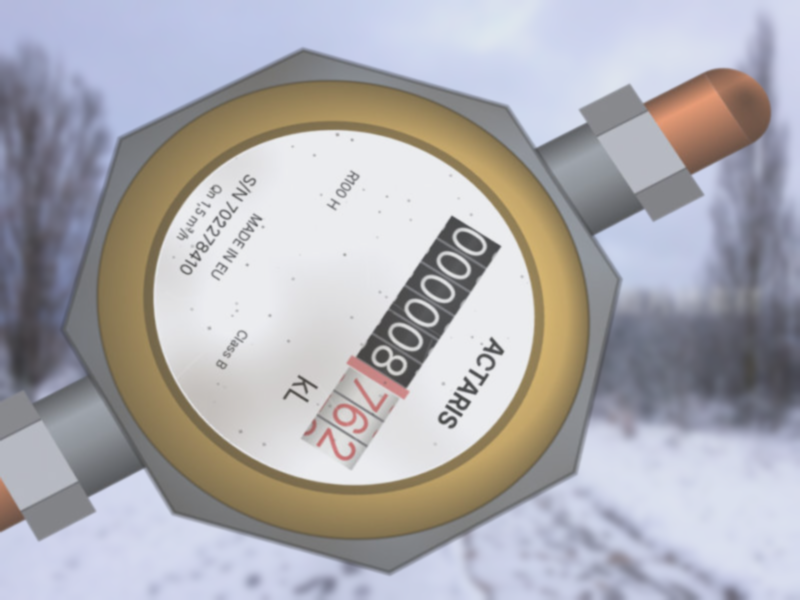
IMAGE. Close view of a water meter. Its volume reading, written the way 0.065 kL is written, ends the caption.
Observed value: 8.762 kL
